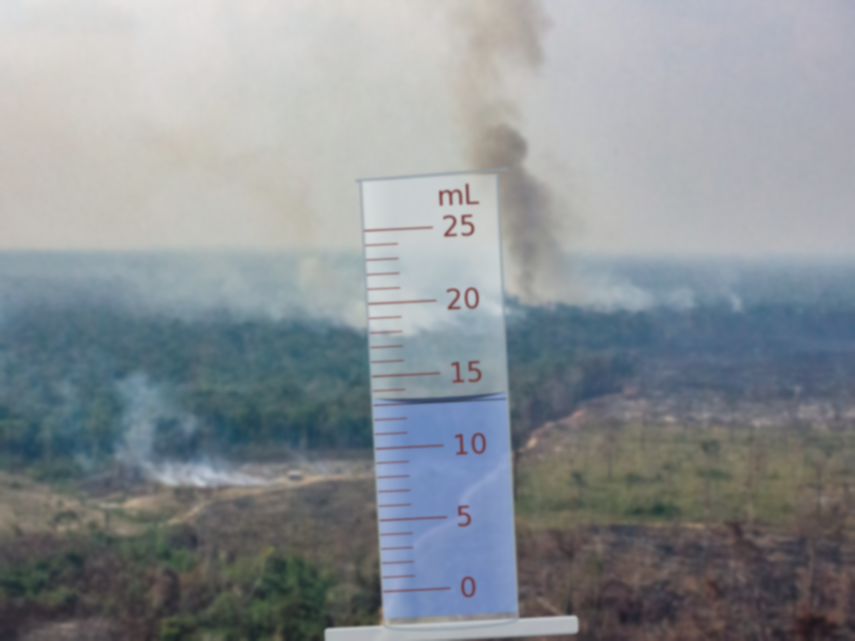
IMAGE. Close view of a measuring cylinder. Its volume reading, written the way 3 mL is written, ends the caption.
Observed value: 13 mL
